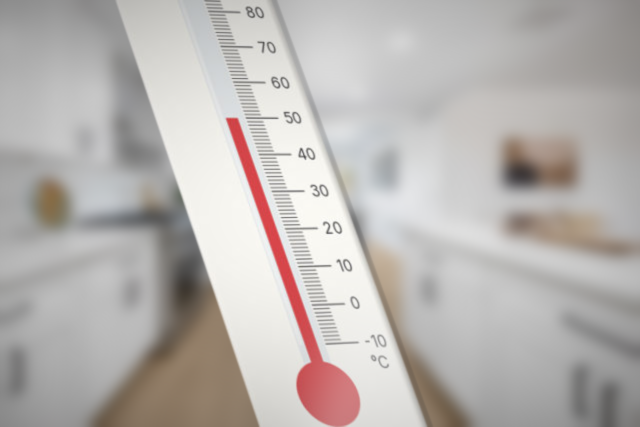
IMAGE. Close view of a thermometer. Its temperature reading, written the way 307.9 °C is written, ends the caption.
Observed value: 50 °C
